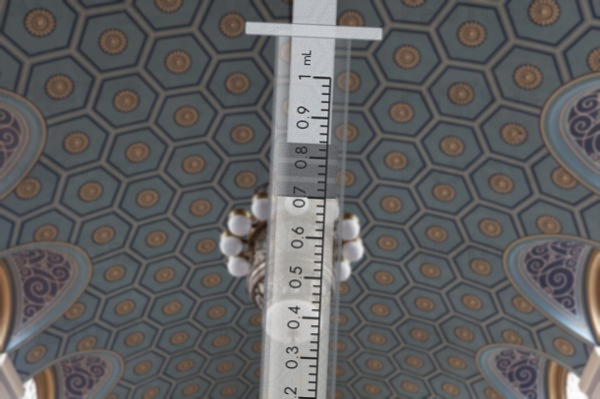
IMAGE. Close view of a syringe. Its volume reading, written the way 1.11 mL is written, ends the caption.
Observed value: 0.7 mL
